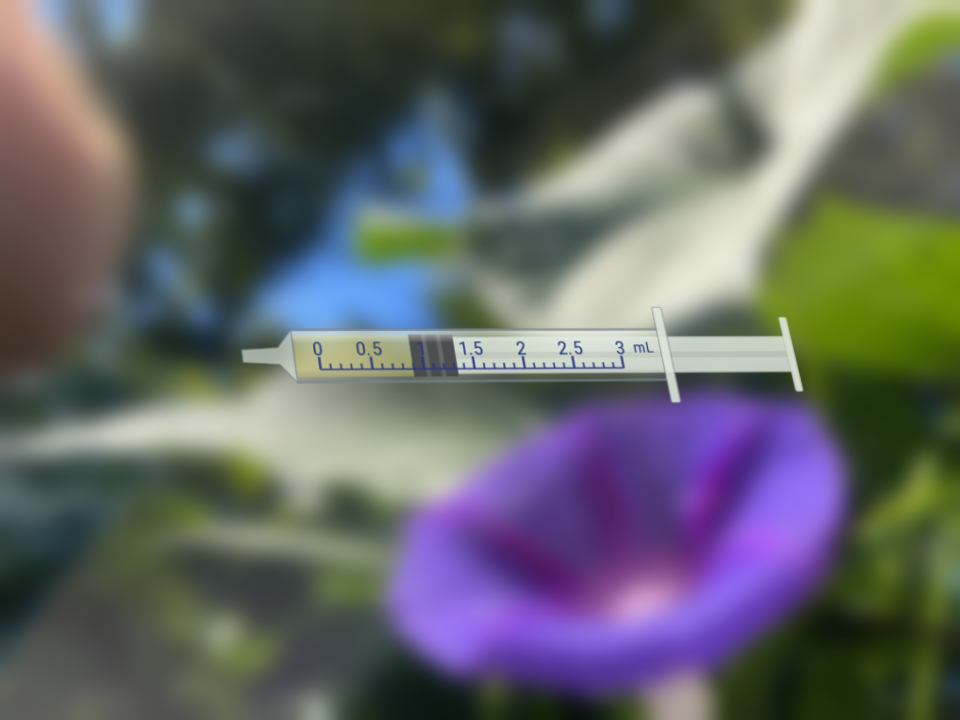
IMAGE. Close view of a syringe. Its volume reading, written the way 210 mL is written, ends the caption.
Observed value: 0.9 mL
